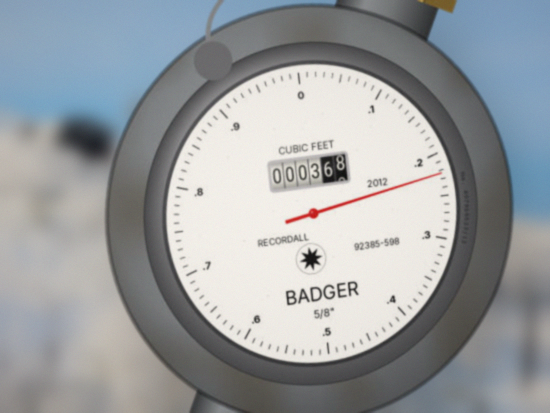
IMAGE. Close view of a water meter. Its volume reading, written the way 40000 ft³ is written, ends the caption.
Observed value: 368.22 ft³
